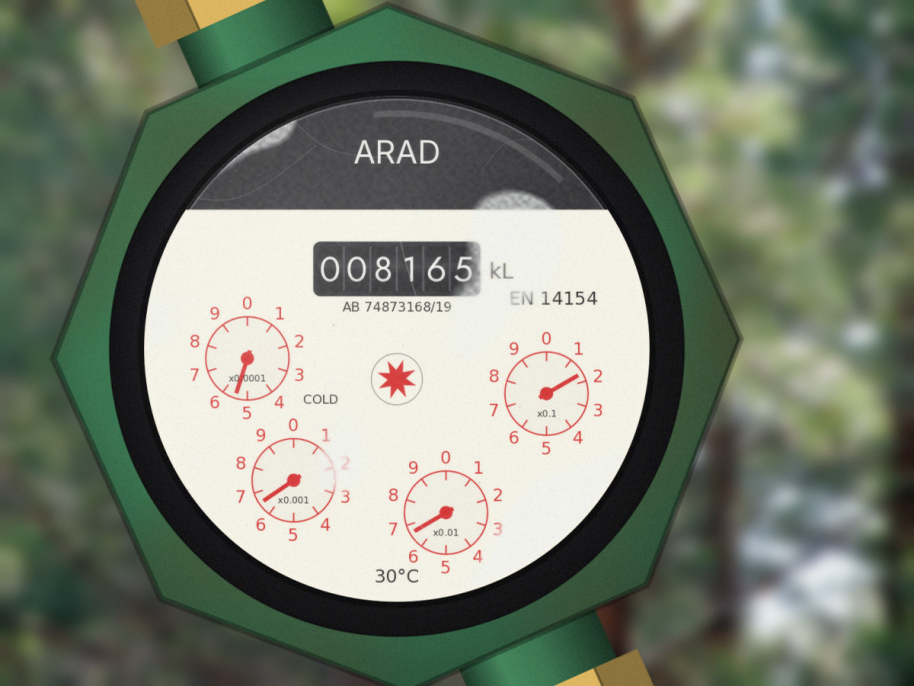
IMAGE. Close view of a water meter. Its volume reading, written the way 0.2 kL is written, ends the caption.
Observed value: 8165.1665 kL
